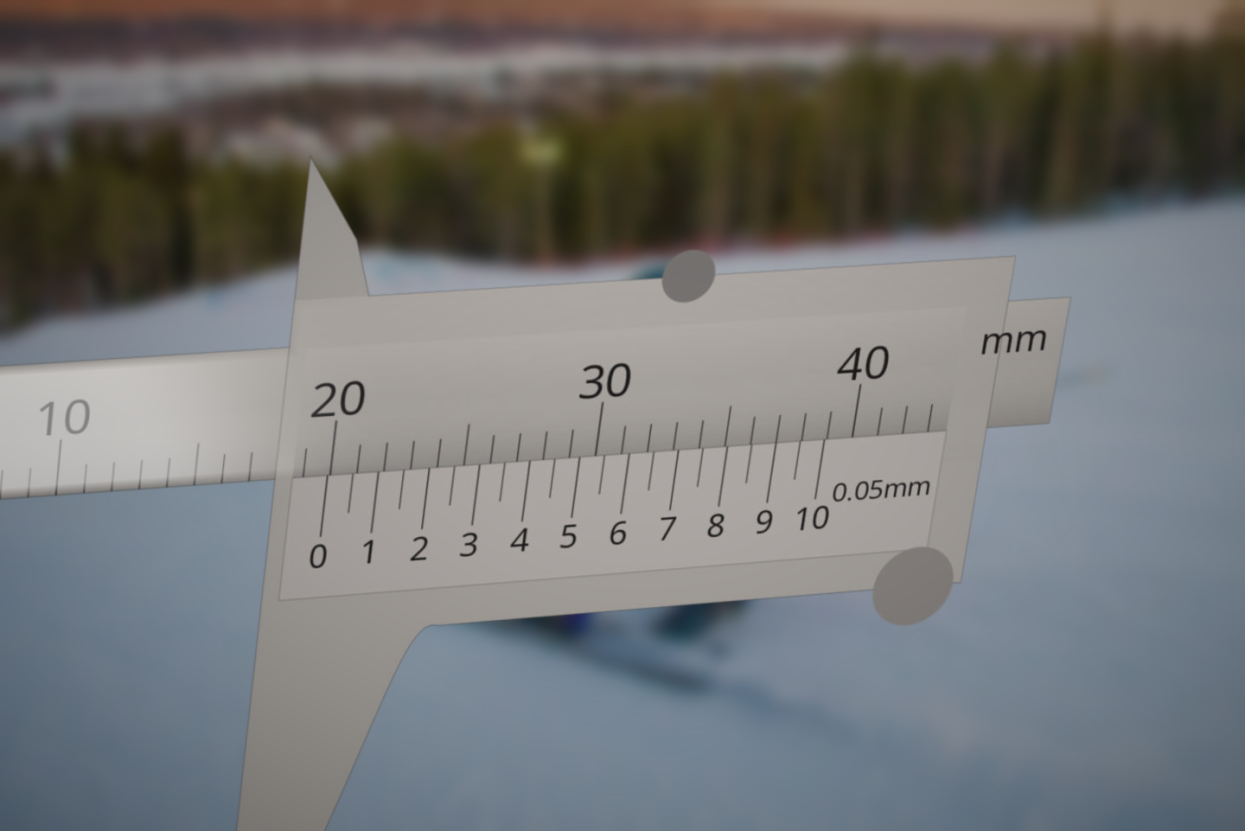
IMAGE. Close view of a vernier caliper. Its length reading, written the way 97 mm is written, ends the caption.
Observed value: 19.90 mm
